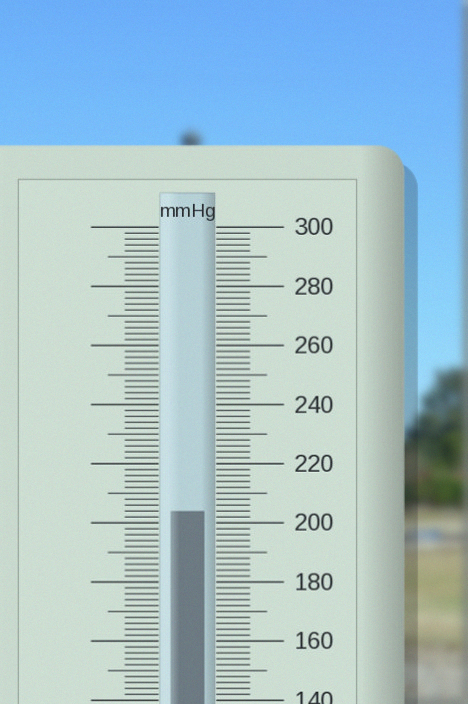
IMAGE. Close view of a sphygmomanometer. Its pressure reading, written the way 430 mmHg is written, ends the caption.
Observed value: 204 mmHg
